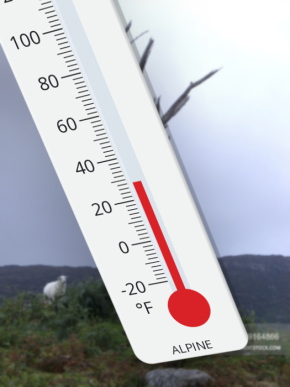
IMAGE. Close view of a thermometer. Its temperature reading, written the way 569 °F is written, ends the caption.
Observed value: 28 °F
